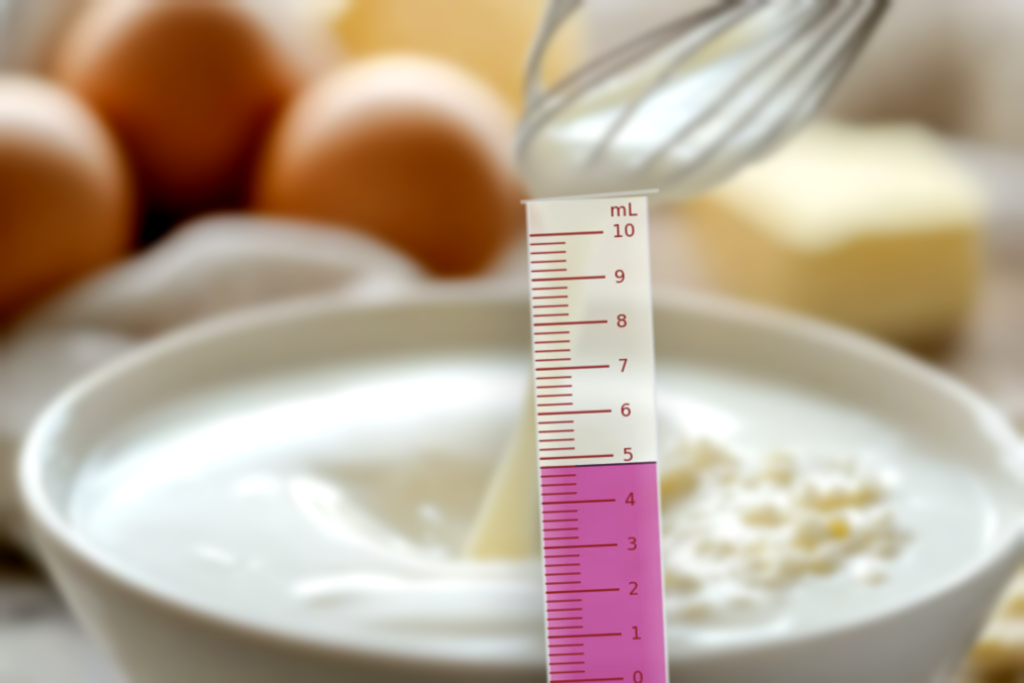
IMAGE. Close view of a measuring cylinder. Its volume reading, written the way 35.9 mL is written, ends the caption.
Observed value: 4.8 mL
